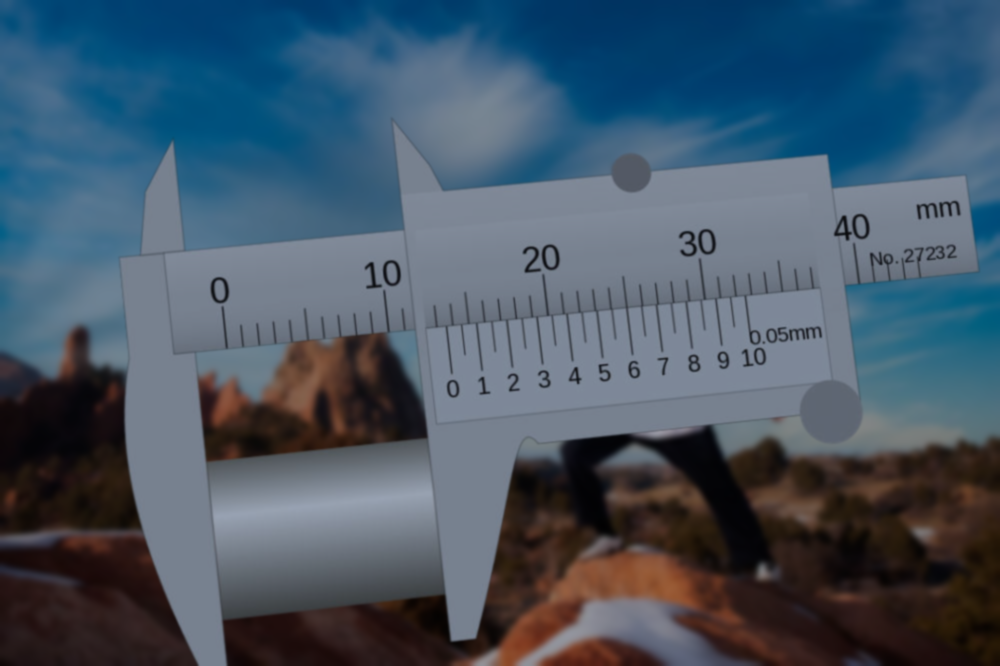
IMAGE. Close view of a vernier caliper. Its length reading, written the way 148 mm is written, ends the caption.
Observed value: 13.6 mm
